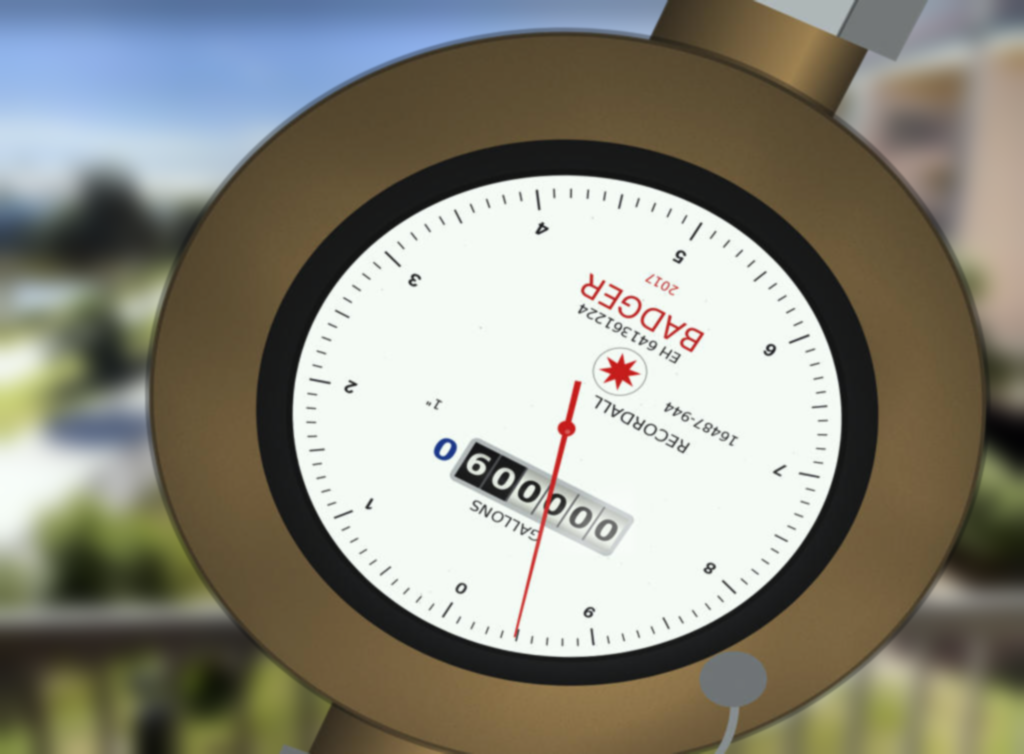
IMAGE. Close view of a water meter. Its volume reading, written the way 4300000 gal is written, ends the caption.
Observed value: 89.5 gal
